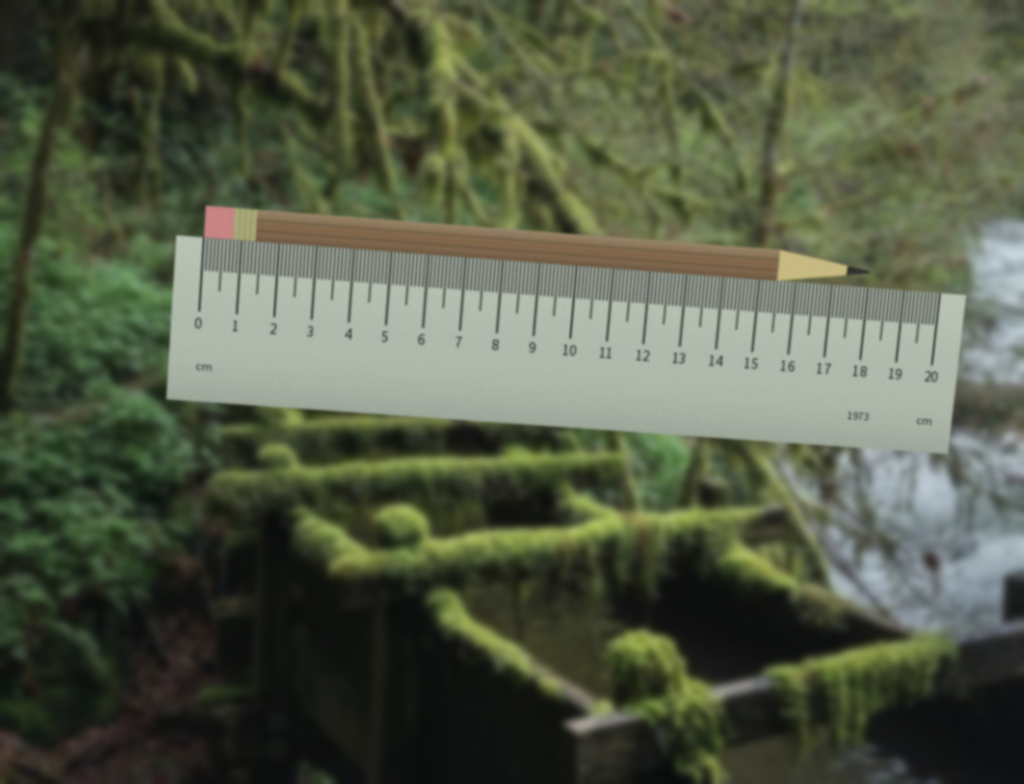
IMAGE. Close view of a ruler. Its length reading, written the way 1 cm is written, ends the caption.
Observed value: 18 cm
